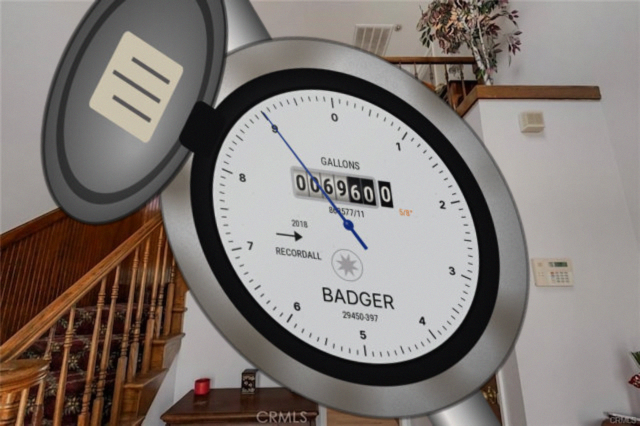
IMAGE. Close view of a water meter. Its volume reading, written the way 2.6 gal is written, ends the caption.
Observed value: 69599.0 gal
